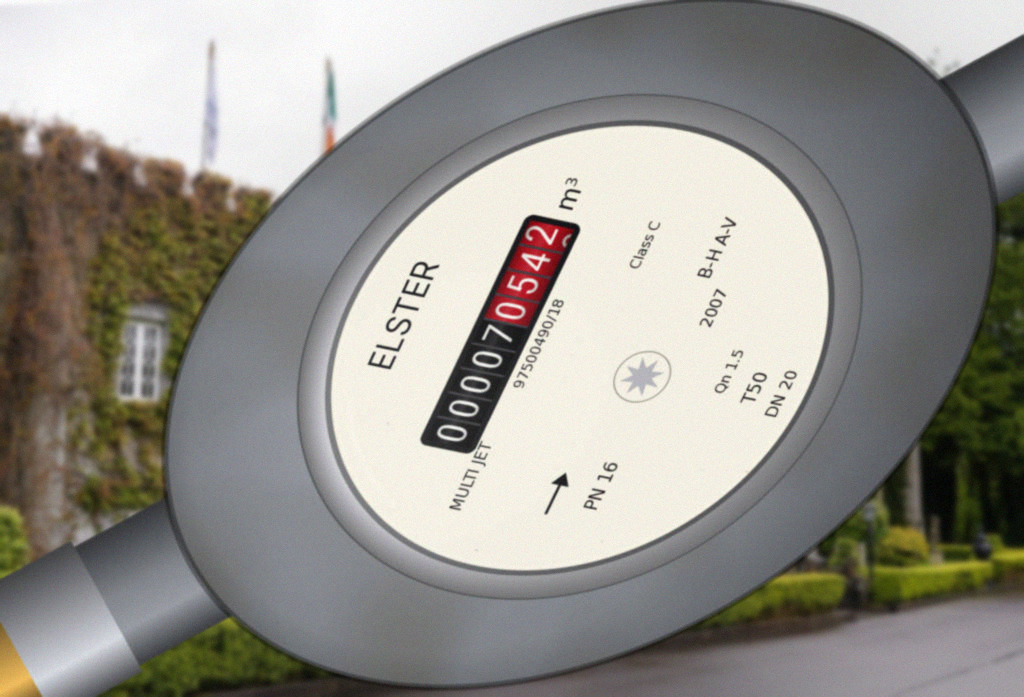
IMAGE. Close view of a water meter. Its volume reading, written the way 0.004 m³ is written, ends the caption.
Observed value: 7.0542 m³
